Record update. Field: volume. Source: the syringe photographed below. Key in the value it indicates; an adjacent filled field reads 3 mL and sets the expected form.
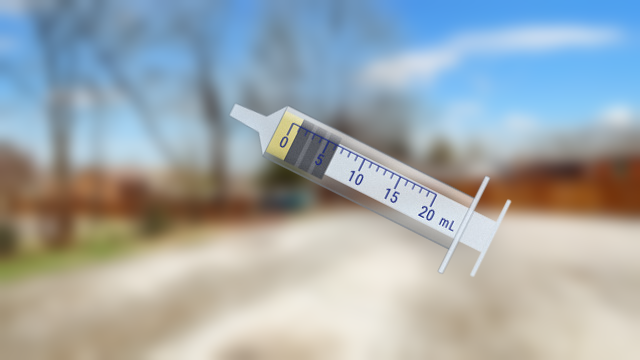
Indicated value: 1 mL
